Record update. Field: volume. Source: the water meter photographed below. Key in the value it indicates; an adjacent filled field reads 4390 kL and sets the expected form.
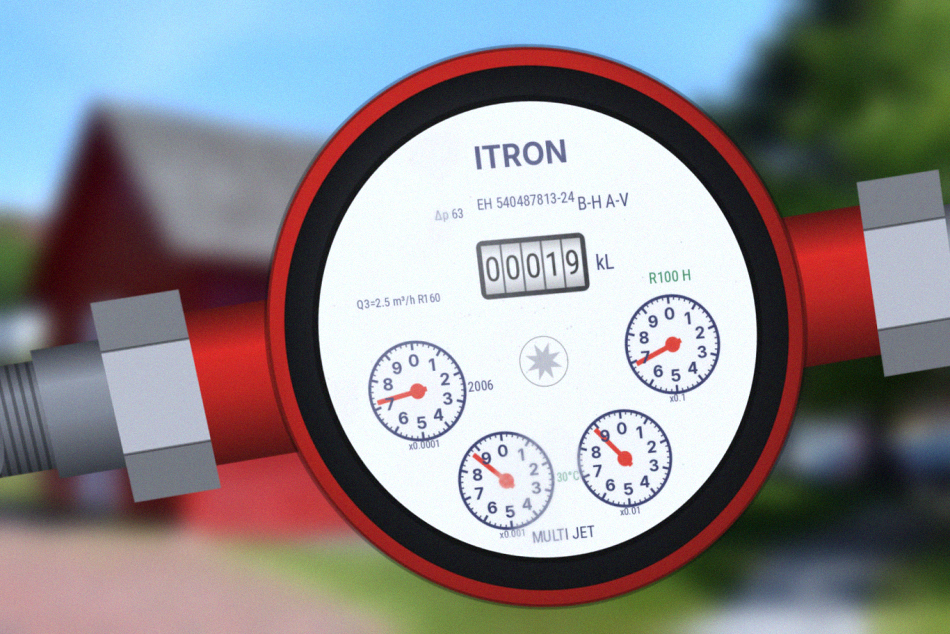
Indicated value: 19.6887 kL
